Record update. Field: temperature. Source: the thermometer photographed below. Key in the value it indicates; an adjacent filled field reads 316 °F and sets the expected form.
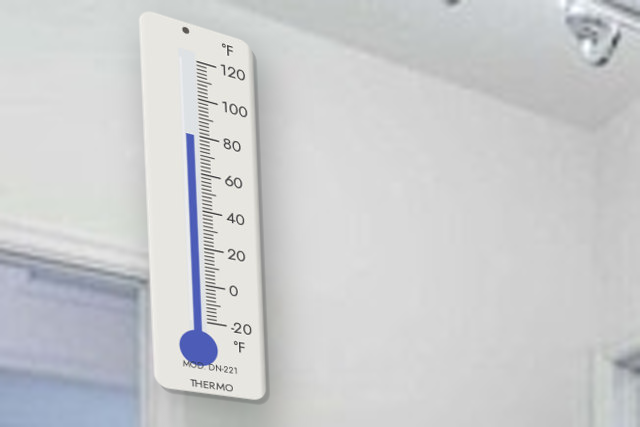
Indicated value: 80 °F
